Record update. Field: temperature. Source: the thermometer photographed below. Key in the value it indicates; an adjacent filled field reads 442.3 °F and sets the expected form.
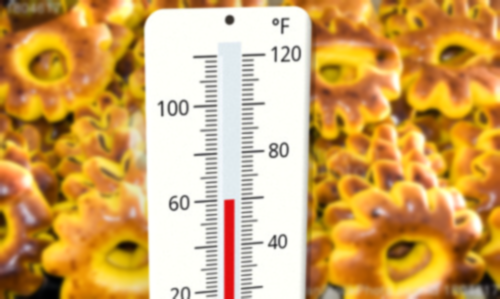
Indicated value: 60 °F
